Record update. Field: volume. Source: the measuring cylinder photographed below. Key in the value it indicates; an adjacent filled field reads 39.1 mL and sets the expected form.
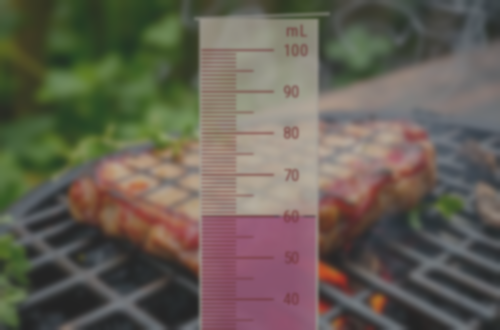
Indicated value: 60 mL
